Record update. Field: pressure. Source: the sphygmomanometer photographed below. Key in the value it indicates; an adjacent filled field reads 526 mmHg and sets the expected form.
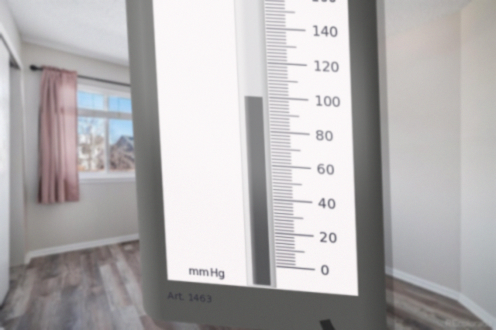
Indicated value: 100 mmHg
